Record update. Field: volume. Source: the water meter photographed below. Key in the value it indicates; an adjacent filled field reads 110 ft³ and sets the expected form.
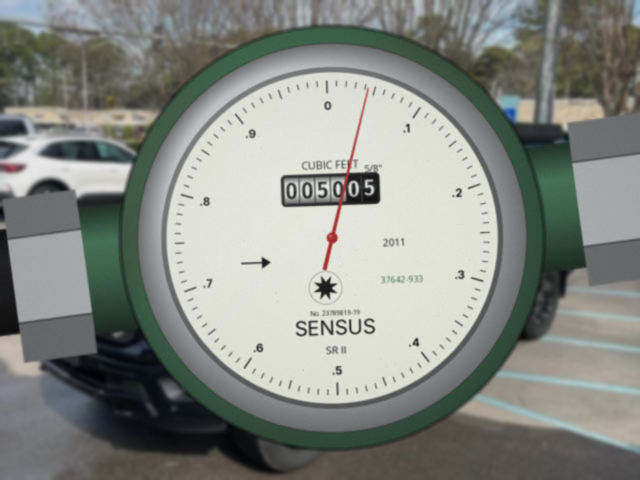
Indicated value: 5005.04 ft³
